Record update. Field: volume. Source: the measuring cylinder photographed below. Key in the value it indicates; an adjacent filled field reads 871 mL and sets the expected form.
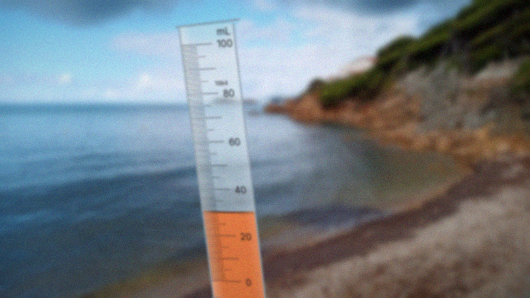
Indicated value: 30 mL
